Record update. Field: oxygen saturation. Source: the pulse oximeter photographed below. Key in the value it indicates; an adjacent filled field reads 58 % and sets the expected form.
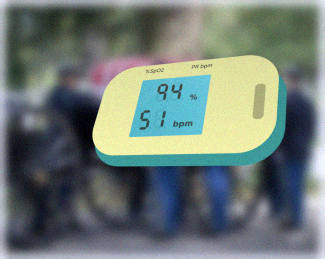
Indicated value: 94 %
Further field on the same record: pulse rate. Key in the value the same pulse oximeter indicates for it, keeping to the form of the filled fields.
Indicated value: 51 bpm
